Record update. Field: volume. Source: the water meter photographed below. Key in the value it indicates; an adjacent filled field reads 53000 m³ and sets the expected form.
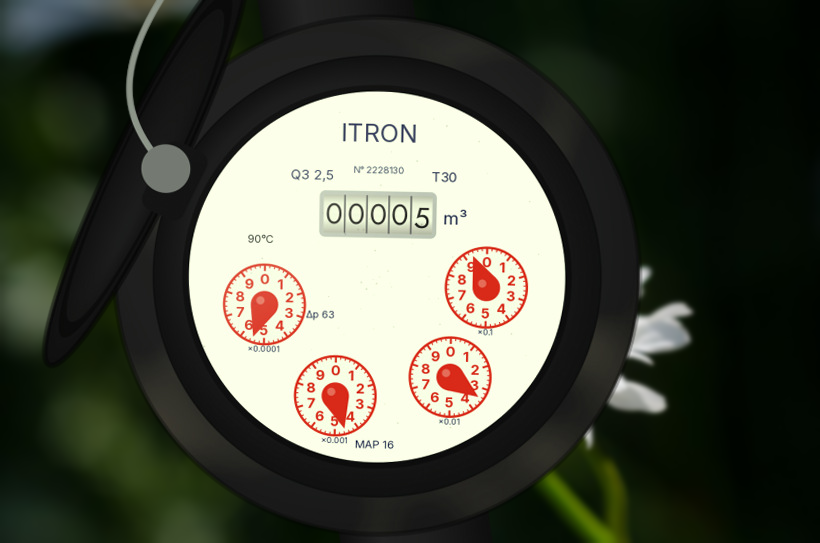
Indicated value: 4.9345 m³
